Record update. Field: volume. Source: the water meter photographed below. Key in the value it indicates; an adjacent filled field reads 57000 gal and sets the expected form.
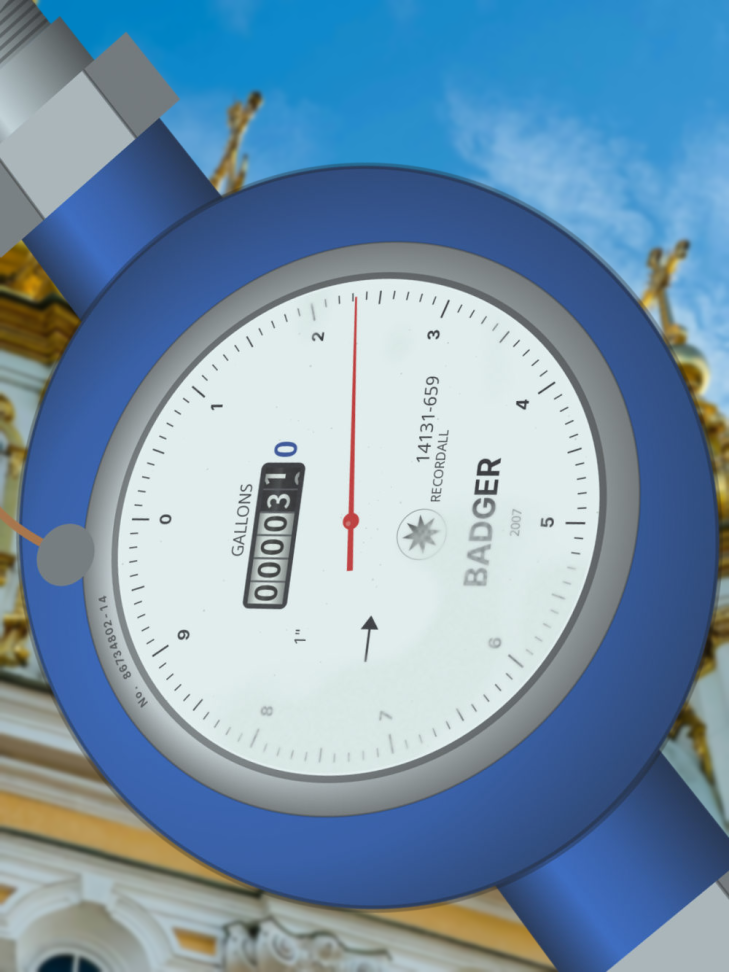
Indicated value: 312.3 gal
